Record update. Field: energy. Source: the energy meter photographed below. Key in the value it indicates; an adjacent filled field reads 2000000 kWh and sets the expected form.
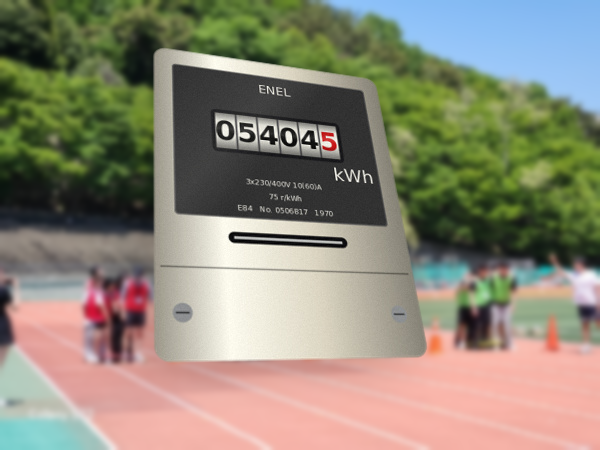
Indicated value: 5404.5 kWh
